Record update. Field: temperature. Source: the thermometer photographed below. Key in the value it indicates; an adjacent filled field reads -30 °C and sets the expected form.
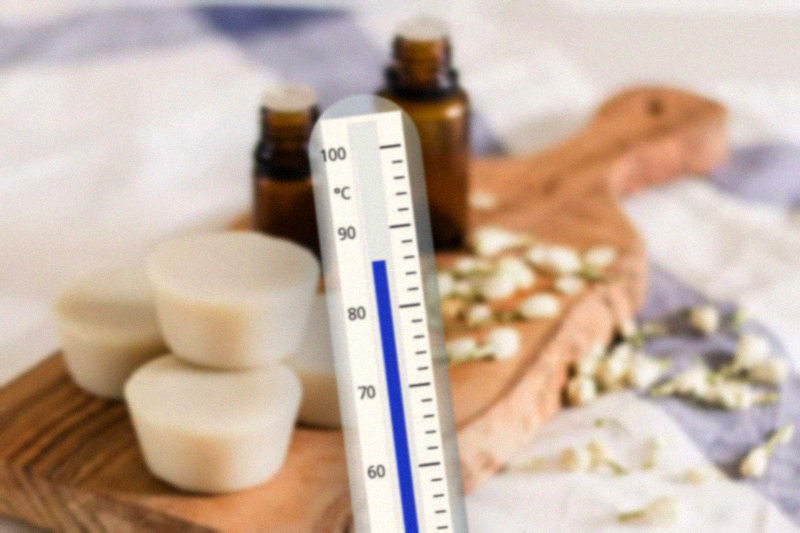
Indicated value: 86 °C
